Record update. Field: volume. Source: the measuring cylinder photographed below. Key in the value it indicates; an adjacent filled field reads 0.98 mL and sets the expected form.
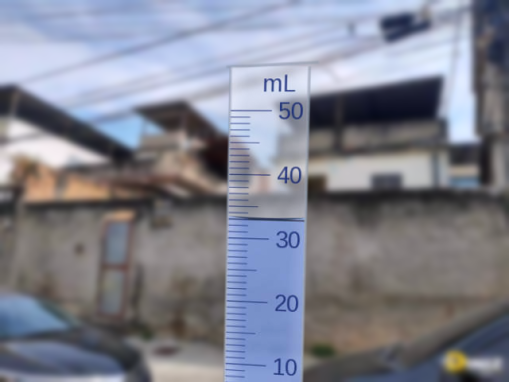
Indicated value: 33 mL
